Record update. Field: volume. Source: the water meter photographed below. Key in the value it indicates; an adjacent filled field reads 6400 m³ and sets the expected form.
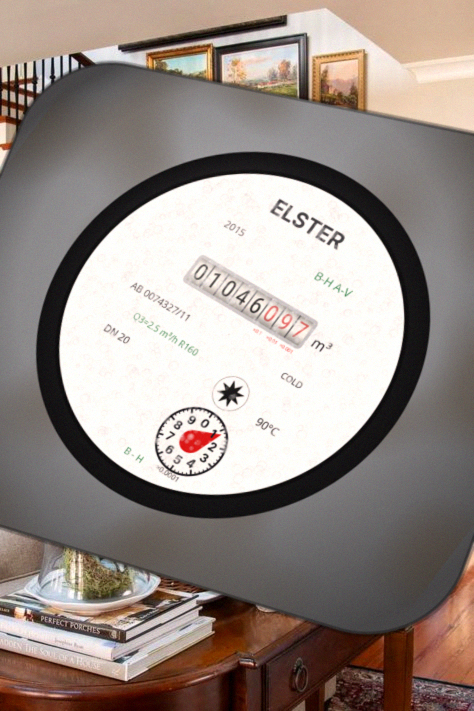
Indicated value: 1046.0971 m³
